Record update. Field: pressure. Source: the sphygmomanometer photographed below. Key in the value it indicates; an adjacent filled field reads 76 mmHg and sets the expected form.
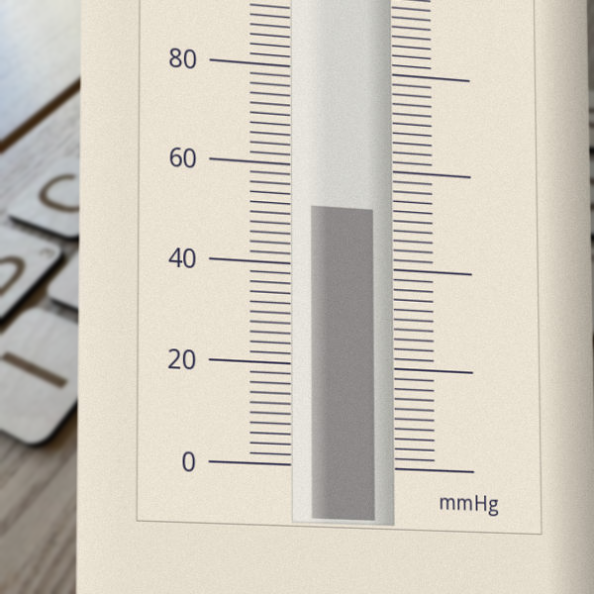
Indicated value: 52 mmHg
